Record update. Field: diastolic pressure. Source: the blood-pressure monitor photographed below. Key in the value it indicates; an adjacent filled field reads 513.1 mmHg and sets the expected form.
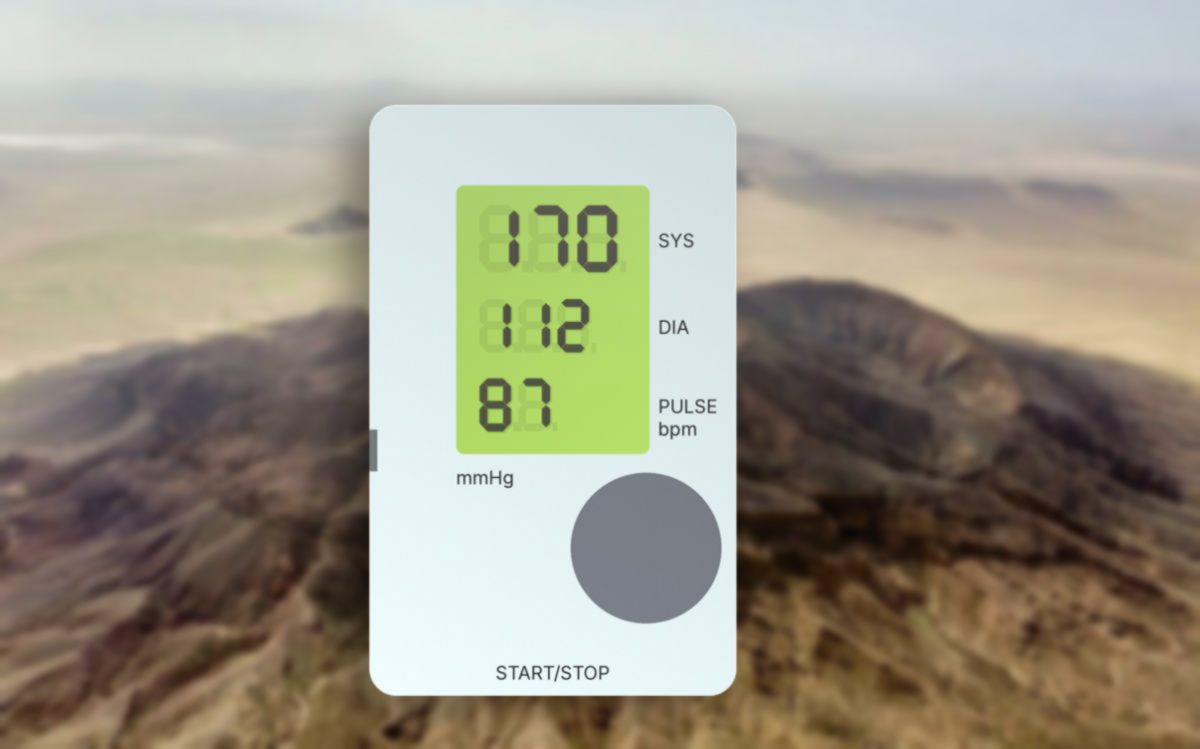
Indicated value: 112 mmHg
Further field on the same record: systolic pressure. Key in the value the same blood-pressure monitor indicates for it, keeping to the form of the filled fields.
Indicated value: 170 mmHg
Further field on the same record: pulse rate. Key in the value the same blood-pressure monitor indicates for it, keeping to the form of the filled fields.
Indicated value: 87 bpm
